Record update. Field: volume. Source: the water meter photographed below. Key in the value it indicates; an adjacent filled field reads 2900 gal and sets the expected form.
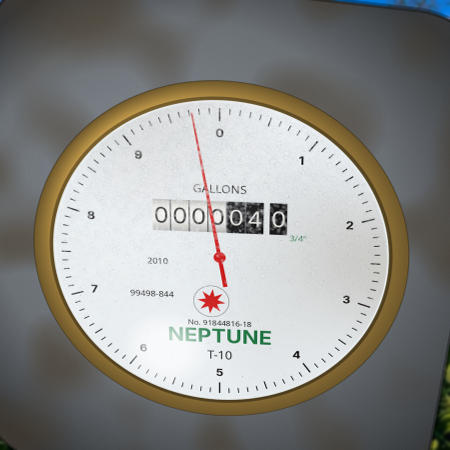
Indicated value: 39.7 gal
